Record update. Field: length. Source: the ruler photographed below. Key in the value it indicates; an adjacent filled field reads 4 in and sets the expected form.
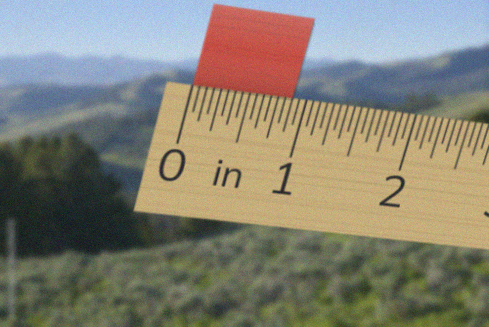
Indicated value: 0.875 in
